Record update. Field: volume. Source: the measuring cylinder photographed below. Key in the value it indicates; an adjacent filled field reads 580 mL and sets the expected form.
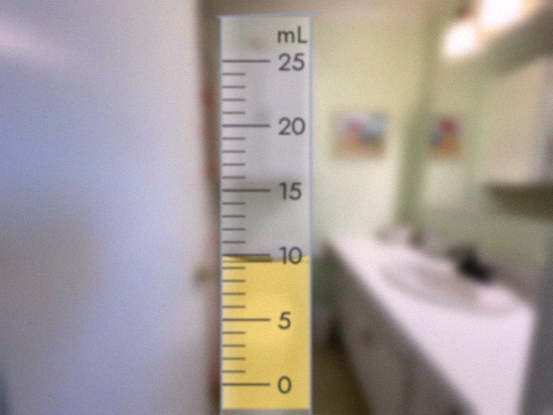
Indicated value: 9.5 mL
